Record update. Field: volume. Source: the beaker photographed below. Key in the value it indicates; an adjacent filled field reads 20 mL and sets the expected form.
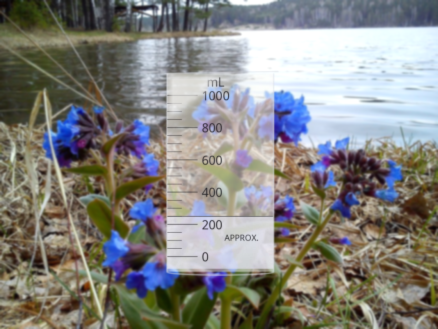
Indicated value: 250 mL
